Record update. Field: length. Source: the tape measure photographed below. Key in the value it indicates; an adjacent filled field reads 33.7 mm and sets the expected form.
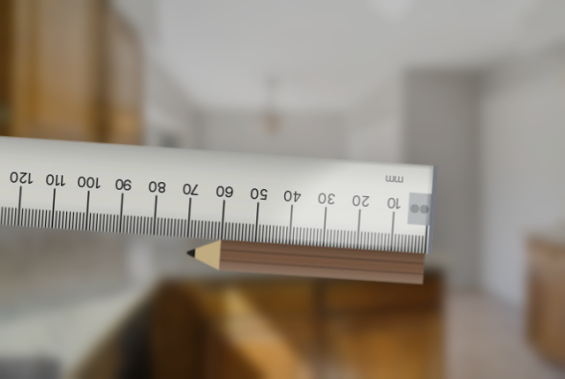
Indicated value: 70 mm
